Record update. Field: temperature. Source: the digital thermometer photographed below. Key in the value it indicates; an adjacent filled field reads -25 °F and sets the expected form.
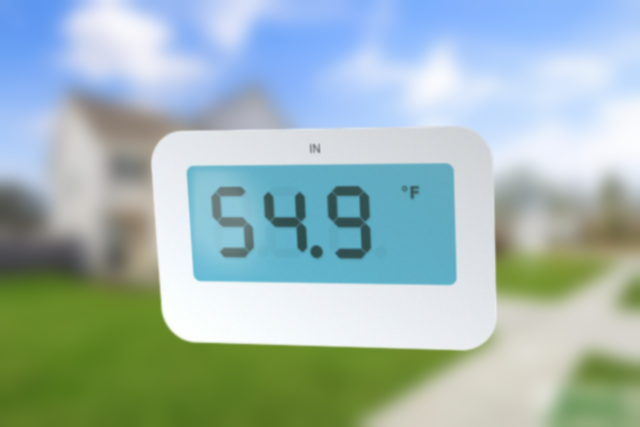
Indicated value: 54.9 °F
